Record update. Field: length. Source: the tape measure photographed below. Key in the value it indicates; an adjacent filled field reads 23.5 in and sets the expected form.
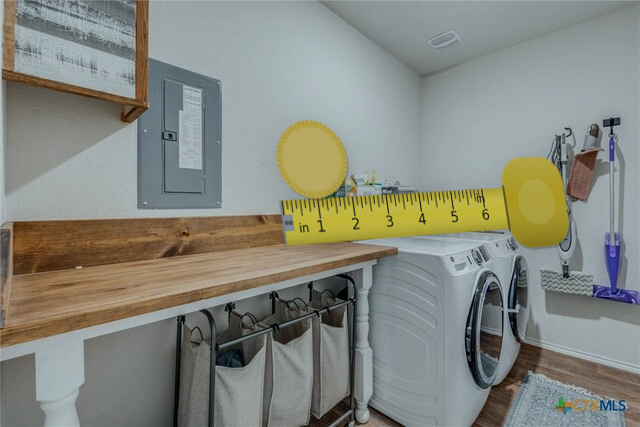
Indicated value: 2 in
